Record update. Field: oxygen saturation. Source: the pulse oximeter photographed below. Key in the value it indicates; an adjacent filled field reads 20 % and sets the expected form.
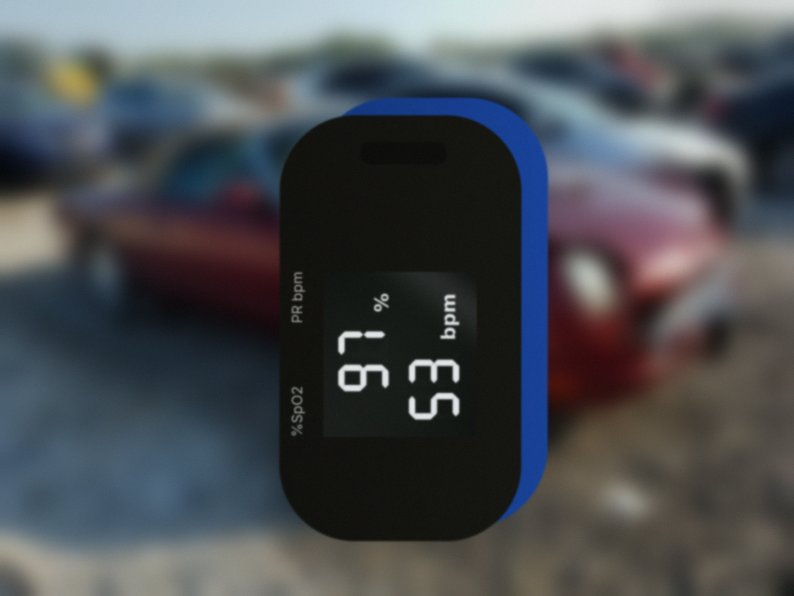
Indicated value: 97 %
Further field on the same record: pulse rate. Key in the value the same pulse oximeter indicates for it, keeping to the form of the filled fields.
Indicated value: 53 bpm
